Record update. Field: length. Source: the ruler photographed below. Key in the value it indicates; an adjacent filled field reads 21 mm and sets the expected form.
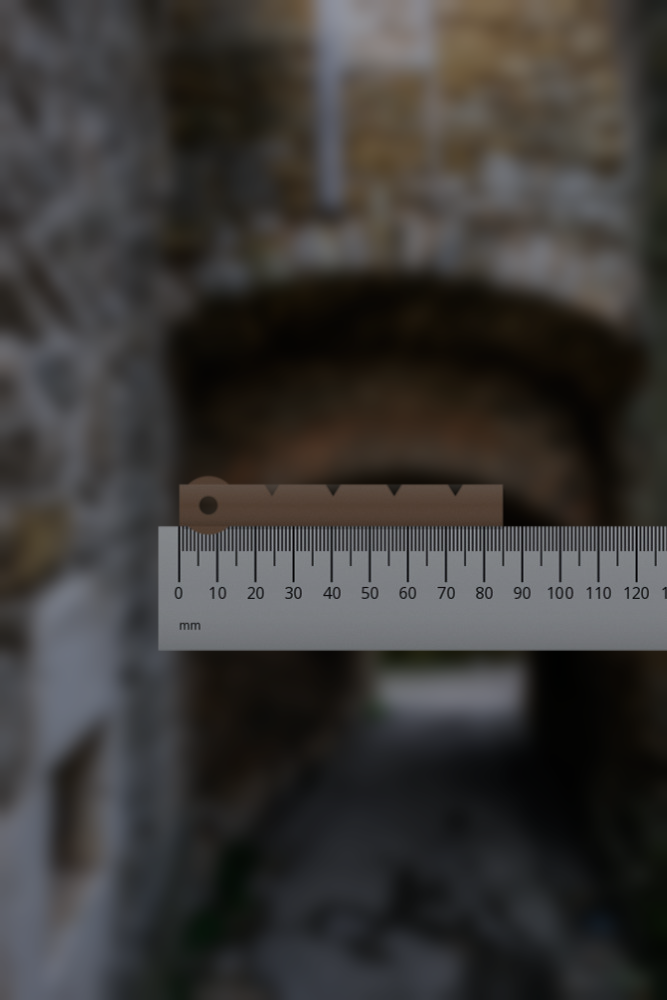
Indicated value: 85 mm
